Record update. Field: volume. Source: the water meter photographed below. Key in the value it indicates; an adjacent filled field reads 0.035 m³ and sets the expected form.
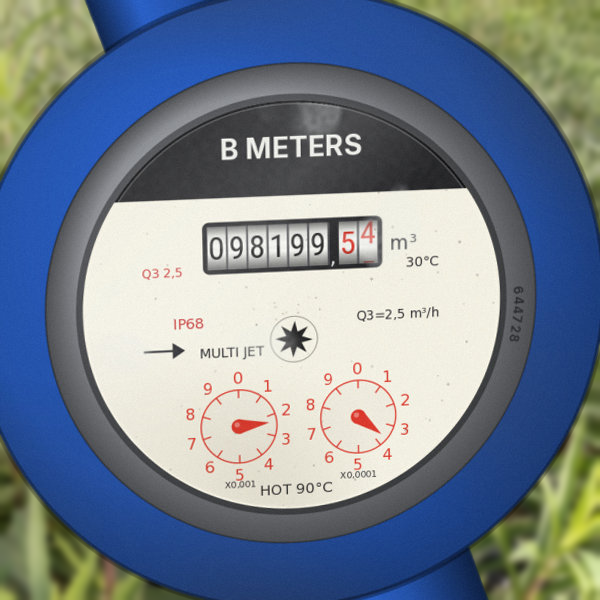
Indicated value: 98199.5423 m³
